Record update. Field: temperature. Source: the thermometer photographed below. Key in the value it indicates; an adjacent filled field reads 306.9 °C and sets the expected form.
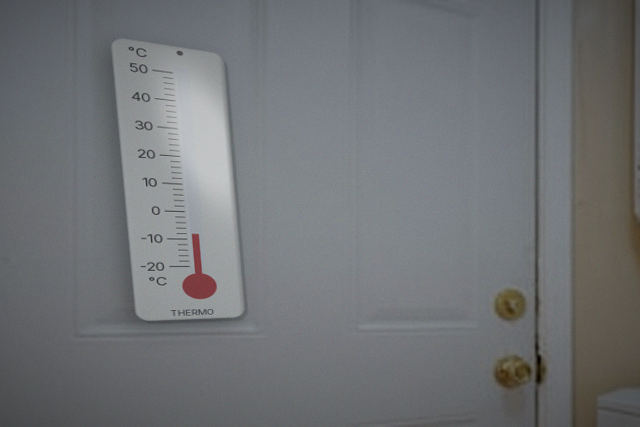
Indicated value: -8 °C
